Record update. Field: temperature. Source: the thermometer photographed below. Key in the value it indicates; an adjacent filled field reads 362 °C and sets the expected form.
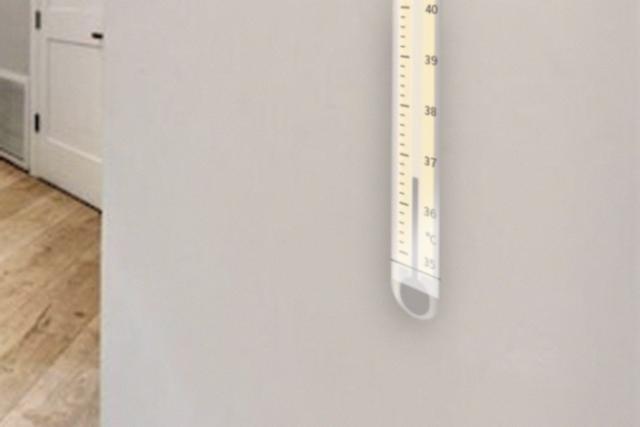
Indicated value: 36.6 °C
